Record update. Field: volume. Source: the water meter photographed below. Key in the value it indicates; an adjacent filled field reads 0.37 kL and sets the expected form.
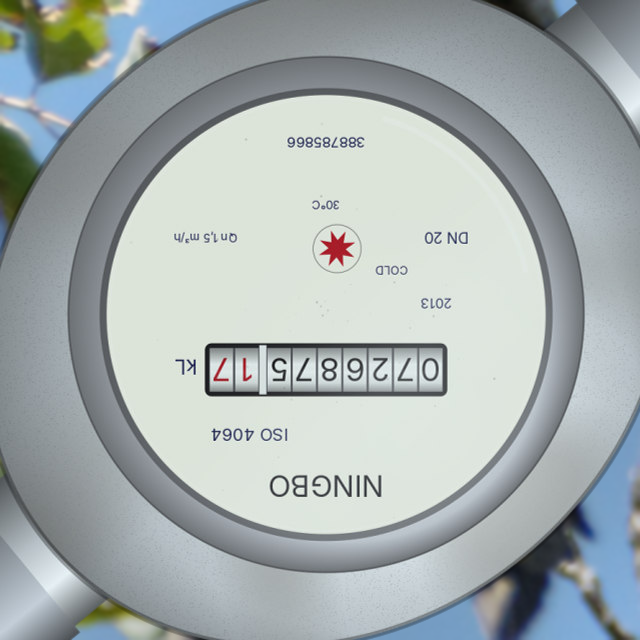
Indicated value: 726875.17 kL
